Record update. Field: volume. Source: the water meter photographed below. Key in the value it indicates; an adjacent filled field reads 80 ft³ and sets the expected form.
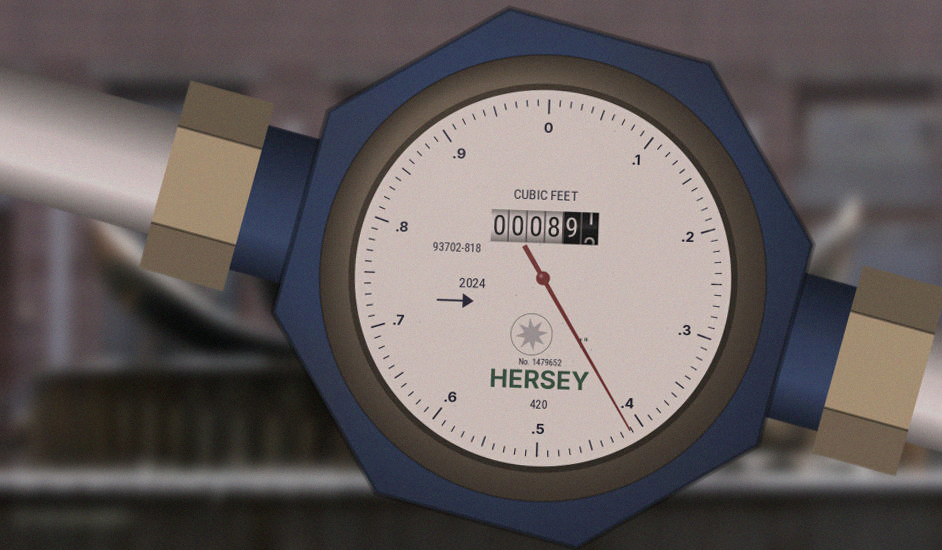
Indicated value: 891.41 ft³
